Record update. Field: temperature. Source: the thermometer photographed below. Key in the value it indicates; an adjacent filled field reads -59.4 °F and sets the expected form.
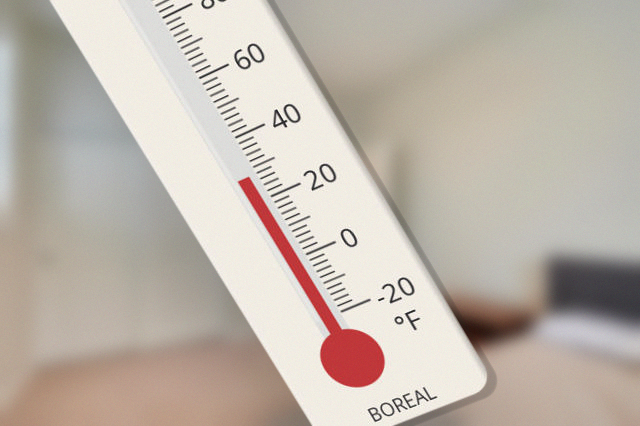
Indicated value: 28 °F
